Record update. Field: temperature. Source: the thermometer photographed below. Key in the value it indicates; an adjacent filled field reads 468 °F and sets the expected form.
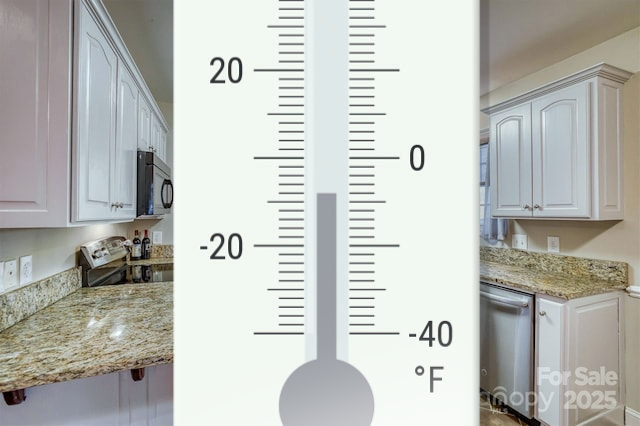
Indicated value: -8 °F
